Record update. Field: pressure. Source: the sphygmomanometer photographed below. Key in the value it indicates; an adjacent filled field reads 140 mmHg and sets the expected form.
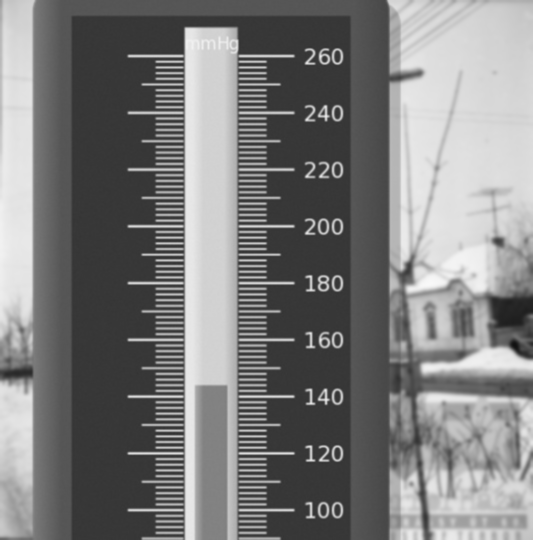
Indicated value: 144 mmHg
